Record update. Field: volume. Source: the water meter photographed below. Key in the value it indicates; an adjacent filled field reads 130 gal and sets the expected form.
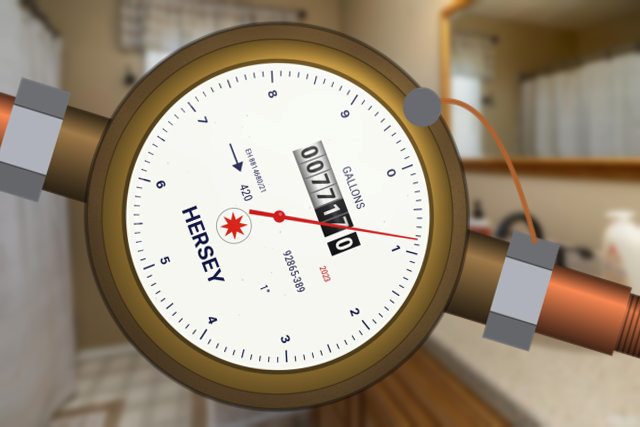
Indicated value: 77170.8 gal
